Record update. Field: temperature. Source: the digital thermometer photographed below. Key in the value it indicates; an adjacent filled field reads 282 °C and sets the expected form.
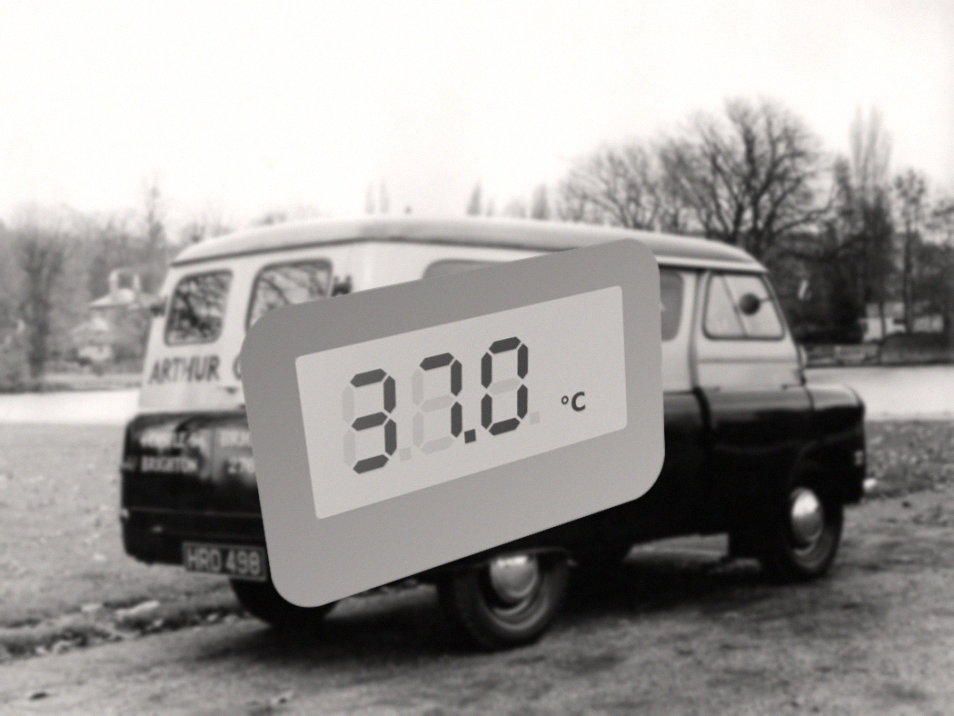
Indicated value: 37.0 °C
